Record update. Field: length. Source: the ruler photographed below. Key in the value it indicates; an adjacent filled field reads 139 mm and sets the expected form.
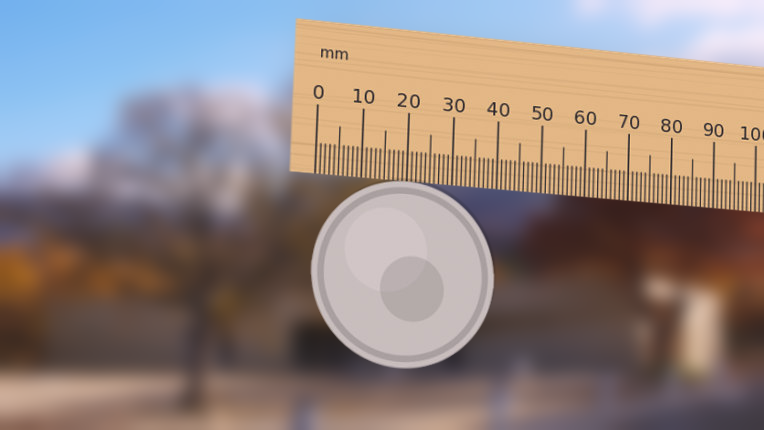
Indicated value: 40 mm
